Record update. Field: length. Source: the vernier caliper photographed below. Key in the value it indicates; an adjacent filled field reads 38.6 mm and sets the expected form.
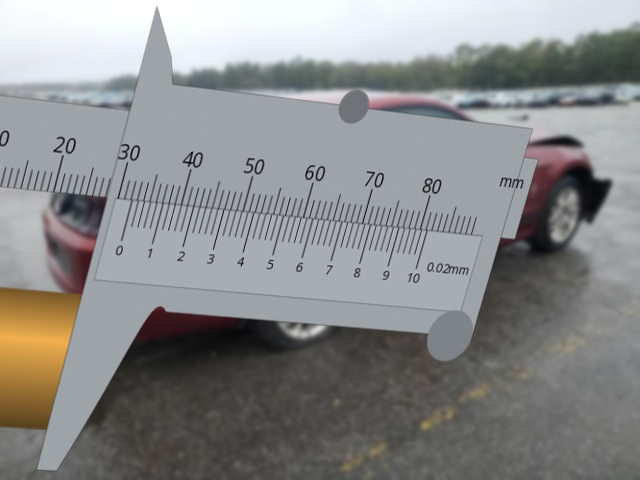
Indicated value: 32.2 mm
